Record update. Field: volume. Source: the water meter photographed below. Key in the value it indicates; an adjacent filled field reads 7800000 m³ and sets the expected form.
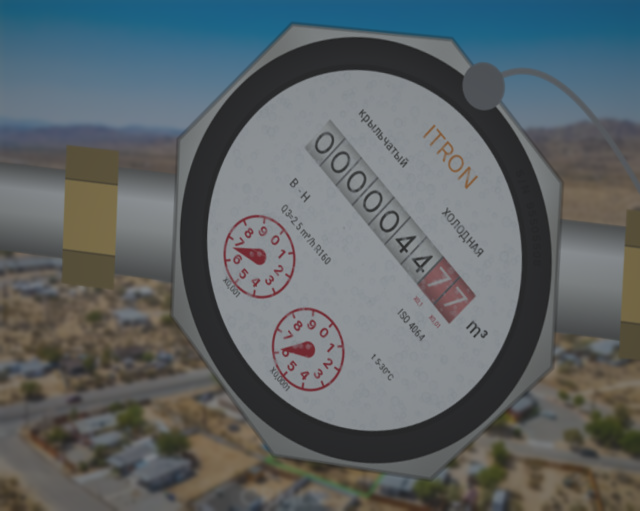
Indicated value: 44.7766 m³
